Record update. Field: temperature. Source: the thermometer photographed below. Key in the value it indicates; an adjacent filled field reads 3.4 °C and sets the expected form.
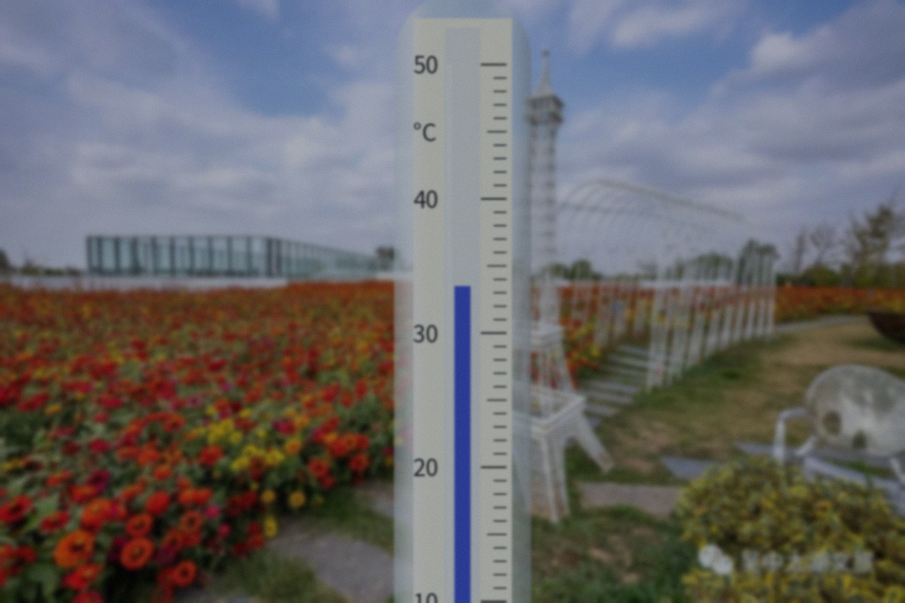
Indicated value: 33.5 °C
